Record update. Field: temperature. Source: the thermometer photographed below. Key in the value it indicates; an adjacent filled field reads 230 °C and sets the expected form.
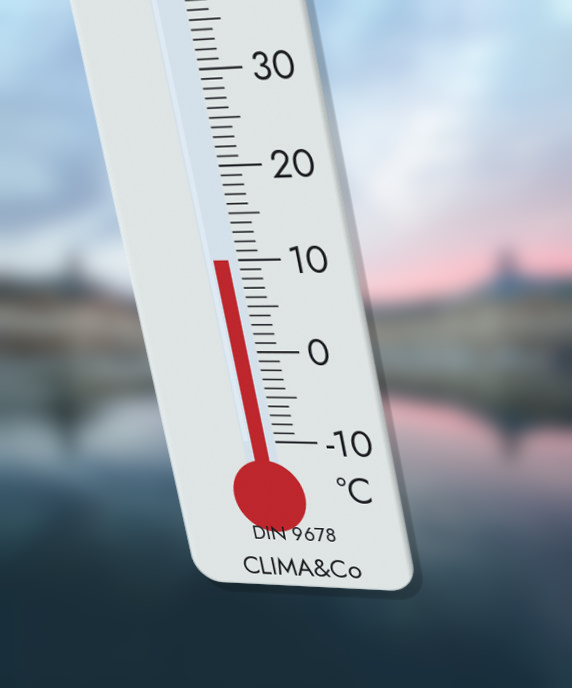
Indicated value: 10 °C
